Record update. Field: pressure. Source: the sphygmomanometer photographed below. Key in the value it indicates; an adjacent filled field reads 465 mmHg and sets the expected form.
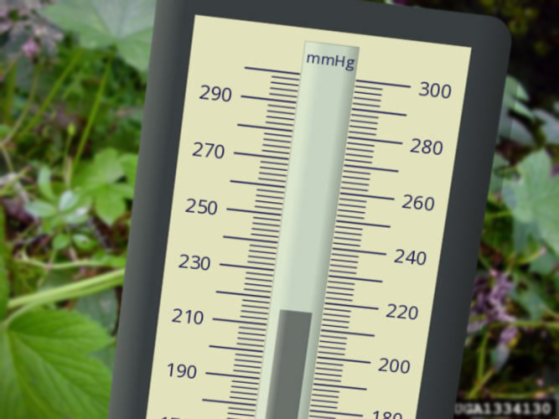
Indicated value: 216 mmHg
